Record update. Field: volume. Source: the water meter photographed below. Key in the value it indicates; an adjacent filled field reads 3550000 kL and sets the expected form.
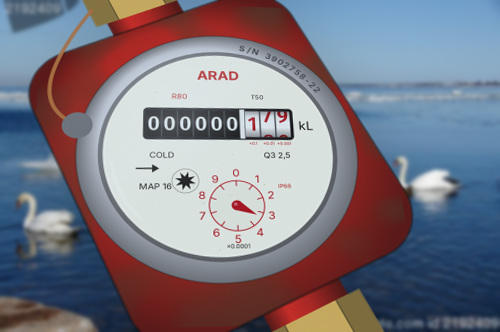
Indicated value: 0.1793 kL
